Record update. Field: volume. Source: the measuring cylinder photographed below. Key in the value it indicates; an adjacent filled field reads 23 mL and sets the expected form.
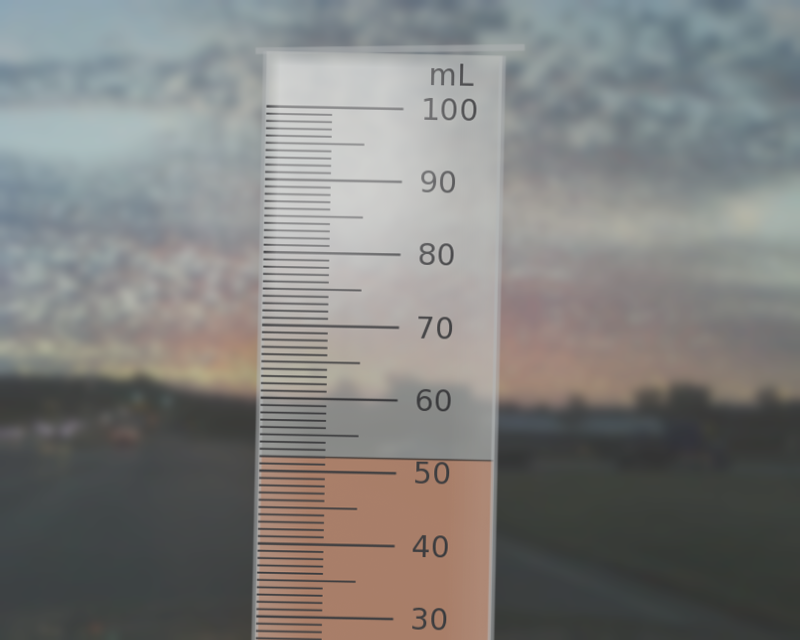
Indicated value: 52 mL
